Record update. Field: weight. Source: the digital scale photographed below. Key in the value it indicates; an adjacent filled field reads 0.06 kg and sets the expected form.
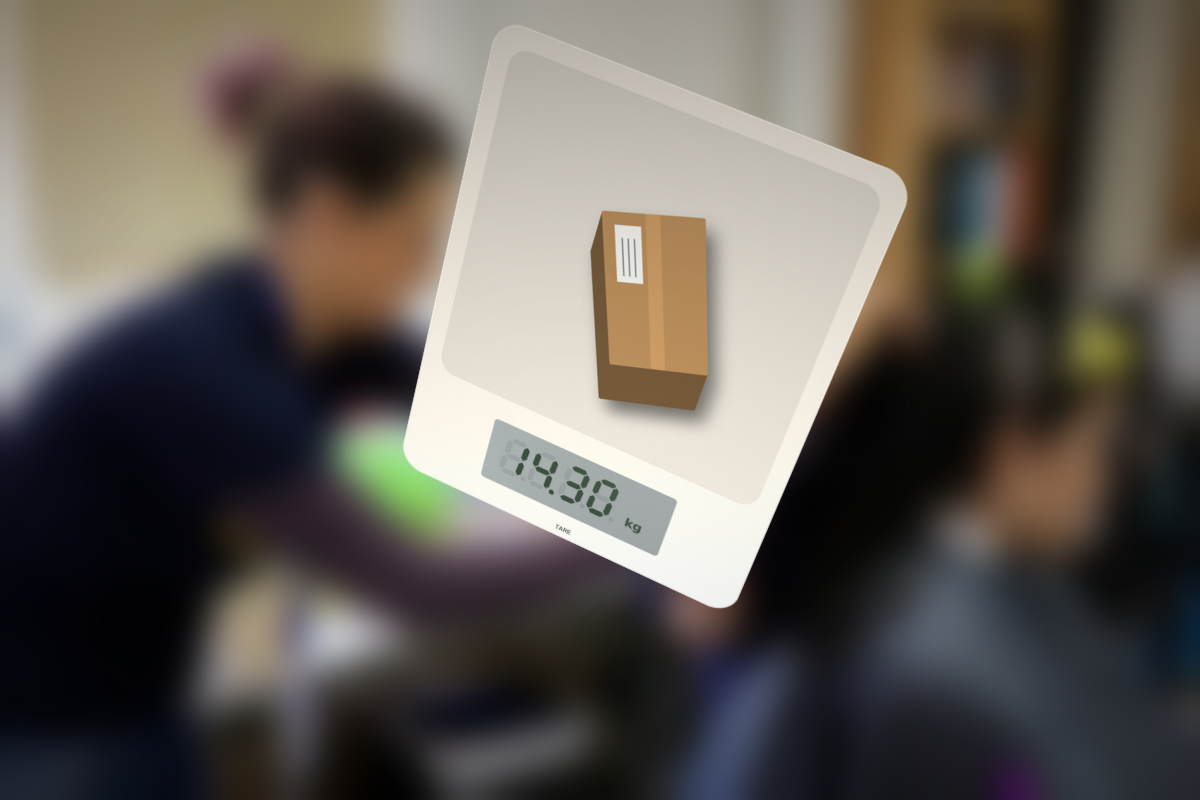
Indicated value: 14.30 kg
